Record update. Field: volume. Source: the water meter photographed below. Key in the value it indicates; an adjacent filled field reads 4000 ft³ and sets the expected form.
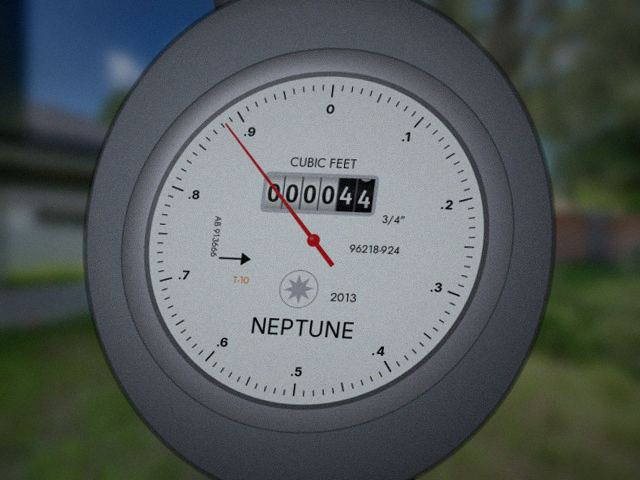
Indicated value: 43.88 ft³
